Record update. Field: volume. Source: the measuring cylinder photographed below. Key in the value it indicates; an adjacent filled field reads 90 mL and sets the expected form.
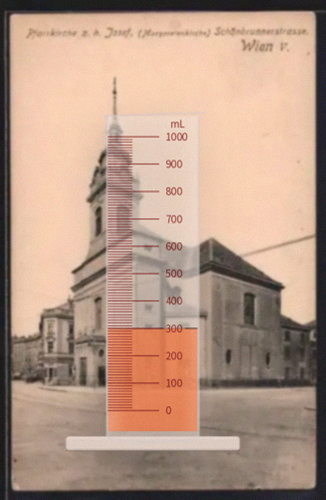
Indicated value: 300 mL
